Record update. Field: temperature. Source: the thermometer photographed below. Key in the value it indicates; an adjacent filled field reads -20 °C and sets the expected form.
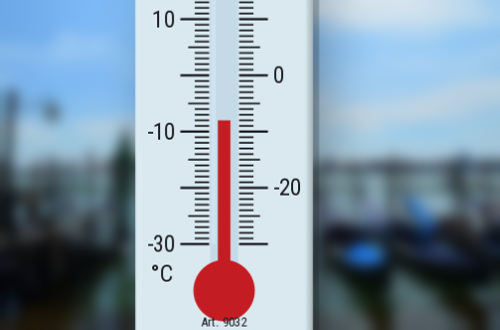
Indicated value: -8 °C
